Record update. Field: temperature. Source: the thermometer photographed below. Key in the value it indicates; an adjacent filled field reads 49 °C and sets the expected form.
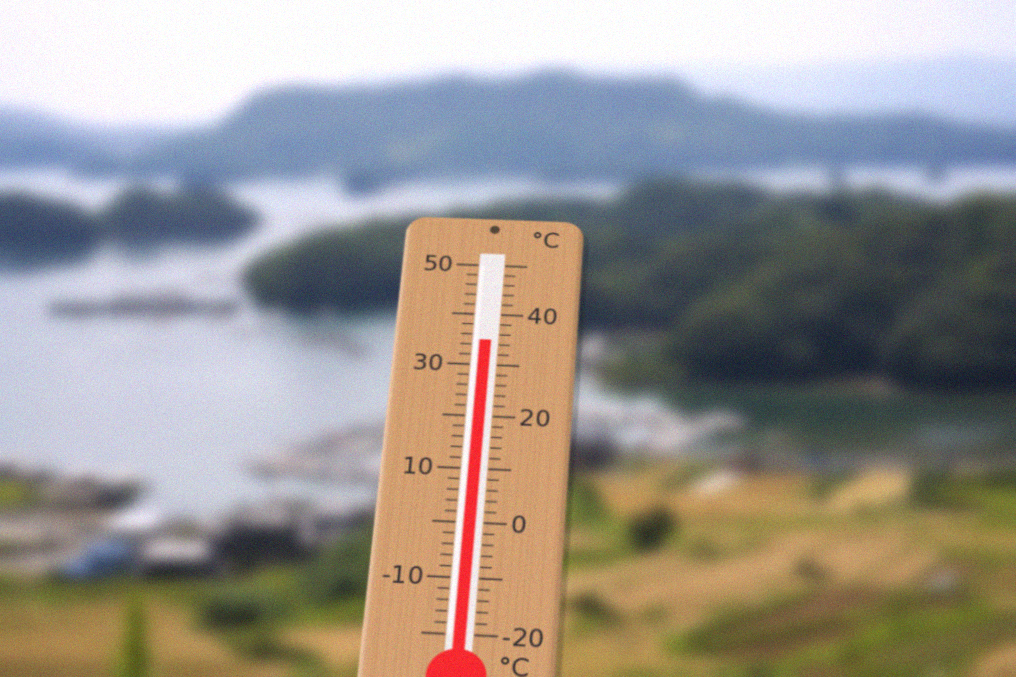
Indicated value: 35 °C
